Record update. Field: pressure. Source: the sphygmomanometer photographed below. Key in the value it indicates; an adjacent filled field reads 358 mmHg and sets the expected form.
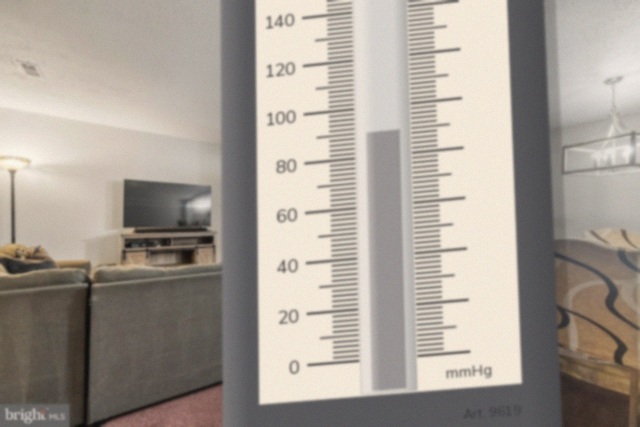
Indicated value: 90 mmHg
